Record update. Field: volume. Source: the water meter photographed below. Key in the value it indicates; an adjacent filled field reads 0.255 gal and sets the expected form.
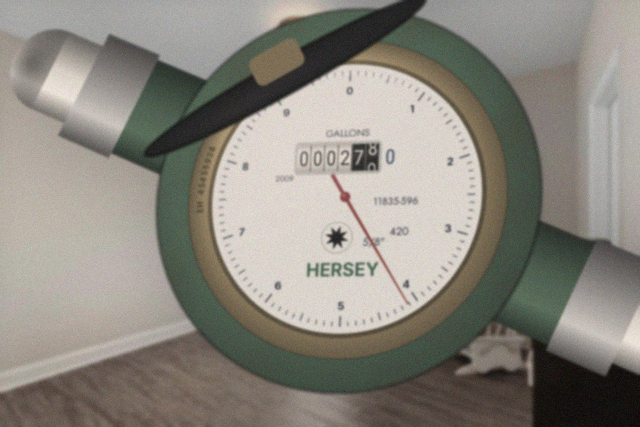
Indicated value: 2784.1 gal
